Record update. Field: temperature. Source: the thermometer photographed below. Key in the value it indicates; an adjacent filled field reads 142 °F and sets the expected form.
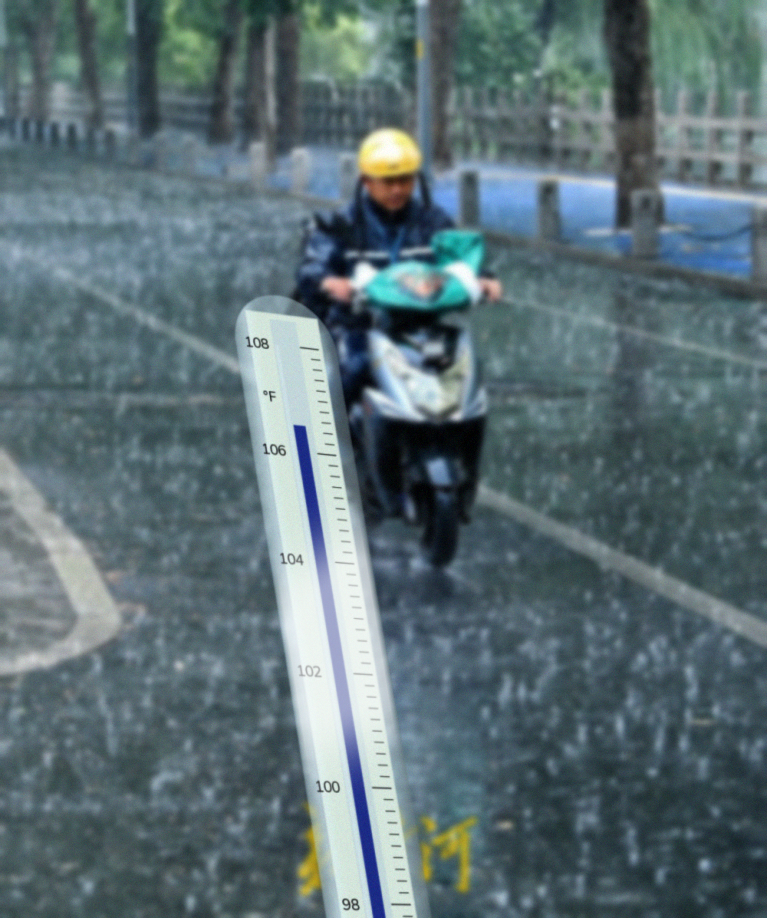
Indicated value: 106.5 °F
